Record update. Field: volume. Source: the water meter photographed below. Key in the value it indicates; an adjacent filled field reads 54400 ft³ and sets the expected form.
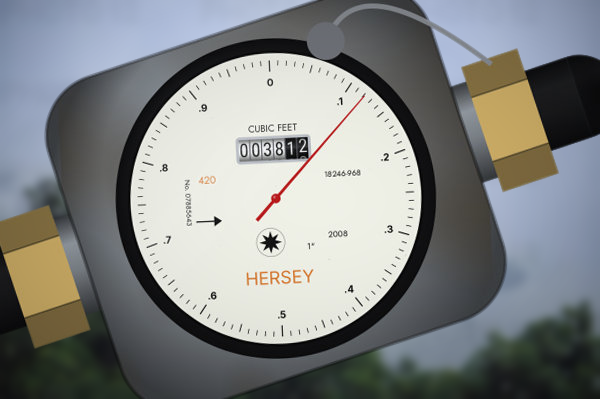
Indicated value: 3812.12 ft³
